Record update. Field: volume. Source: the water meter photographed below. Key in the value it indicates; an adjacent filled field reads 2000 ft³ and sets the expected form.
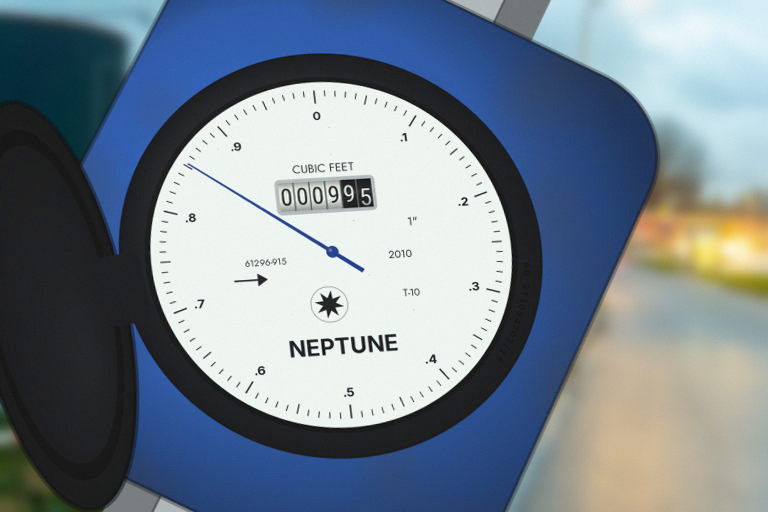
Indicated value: 994.85 ft³
